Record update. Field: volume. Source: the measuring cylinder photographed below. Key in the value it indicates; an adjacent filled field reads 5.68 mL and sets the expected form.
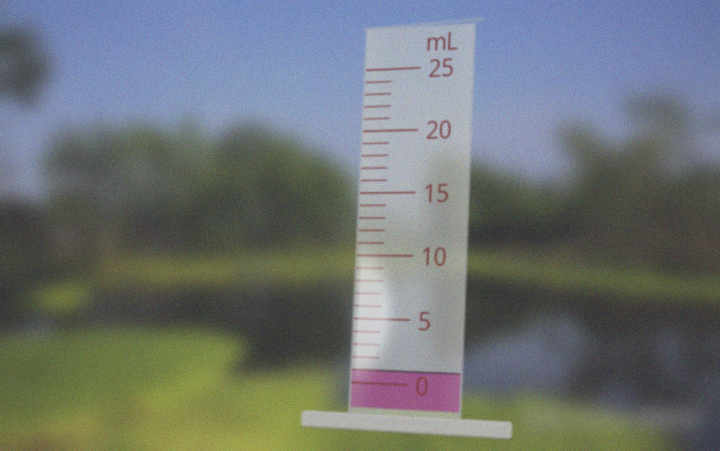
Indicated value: 1 mL
